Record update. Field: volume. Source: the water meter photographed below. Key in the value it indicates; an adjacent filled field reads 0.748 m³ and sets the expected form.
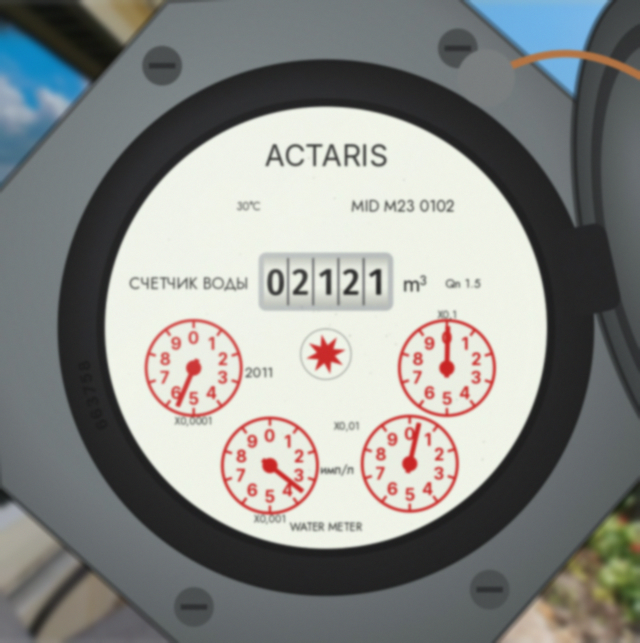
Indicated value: 2121.0035 m³
